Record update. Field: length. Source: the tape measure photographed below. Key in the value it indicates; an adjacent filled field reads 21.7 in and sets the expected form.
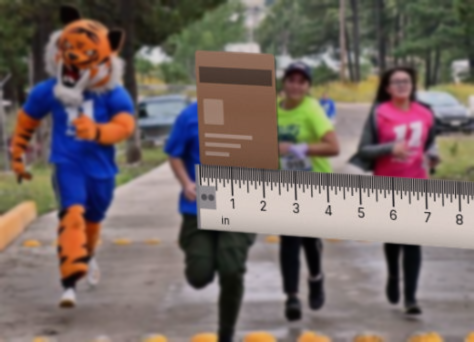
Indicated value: 2.5 in
